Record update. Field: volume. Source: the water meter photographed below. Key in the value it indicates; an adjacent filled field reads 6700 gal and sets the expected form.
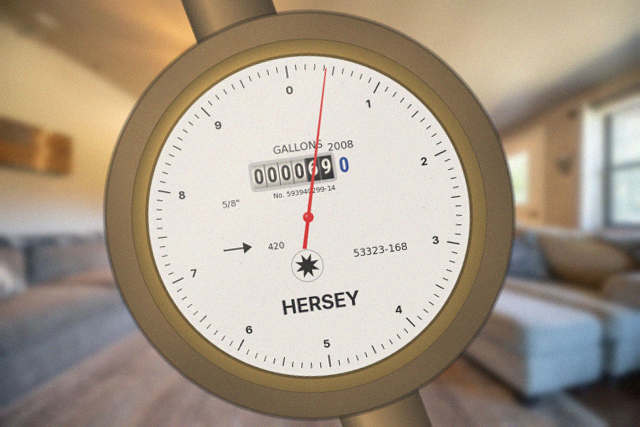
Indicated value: 690.4 gal
